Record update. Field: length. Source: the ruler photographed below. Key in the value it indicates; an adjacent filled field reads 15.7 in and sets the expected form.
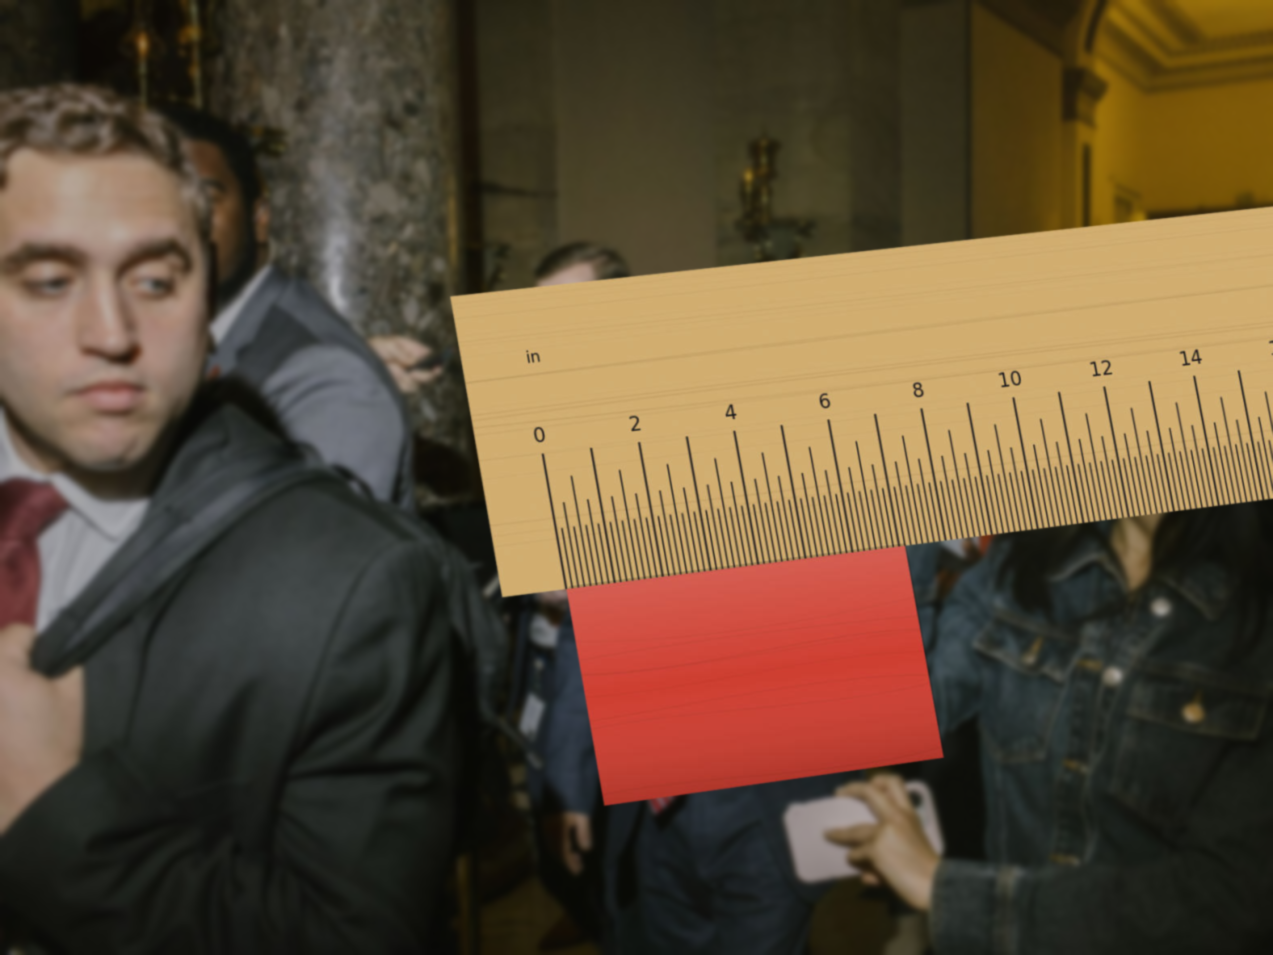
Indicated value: 7.125 in
